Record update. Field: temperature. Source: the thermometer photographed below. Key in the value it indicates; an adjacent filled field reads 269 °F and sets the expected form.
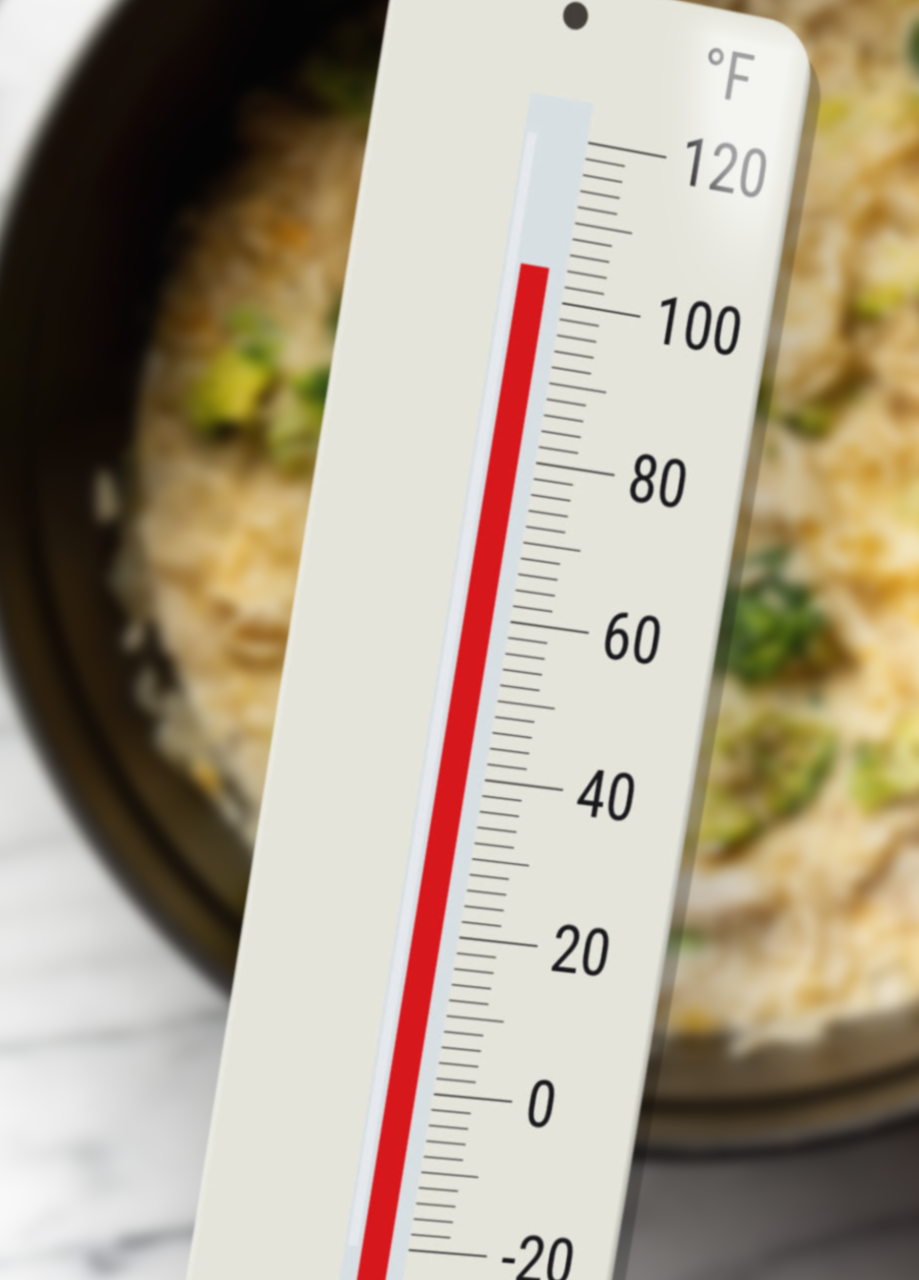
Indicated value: 104 °F
